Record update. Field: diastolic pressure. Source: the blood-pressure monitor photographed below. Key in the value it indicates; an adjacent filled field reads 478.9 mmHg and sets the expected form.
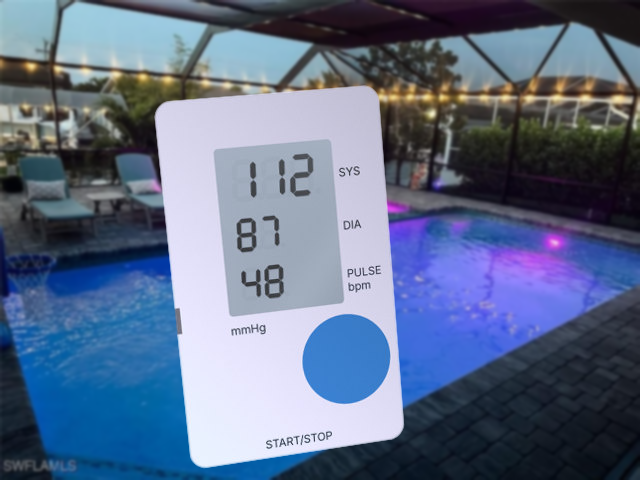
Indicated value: 87 mmHg
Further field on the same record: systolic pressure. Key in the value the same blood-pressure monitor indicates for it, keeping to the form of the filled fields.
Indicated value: 112 mmHg
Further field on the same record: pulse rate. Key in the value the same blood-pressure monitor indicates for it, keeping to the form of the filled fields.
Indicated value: 48 bpm
